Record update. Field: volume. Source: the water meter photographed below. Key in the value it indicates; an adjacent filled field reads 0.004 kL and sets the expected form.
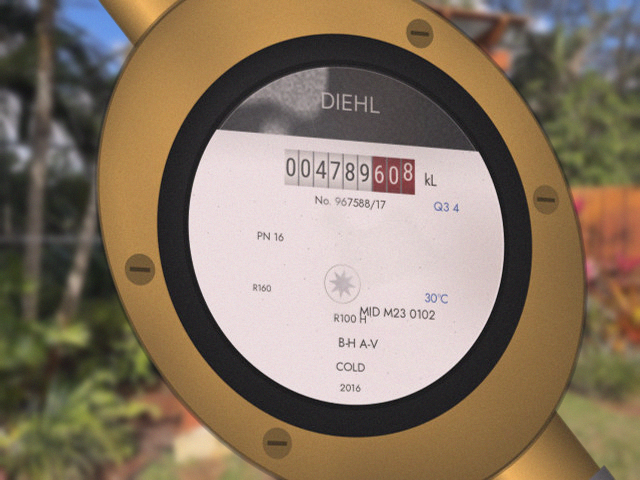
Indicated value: 4789.608 kL
